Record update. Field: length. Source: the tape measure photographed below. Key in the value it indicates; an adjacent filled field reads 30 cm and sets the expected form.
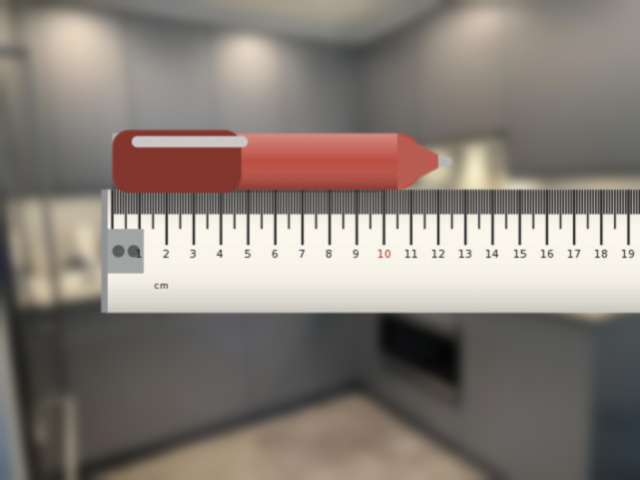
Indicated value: 12.5 cm
